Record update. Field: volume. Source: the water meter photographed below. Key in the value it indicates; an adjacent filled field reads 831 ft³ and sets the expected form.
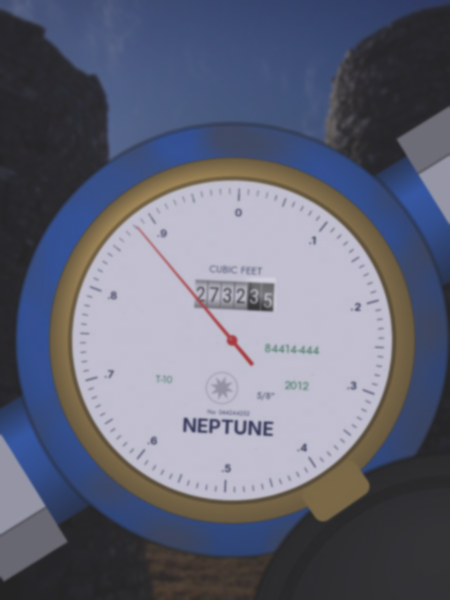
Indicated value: 273234.88 ft³
